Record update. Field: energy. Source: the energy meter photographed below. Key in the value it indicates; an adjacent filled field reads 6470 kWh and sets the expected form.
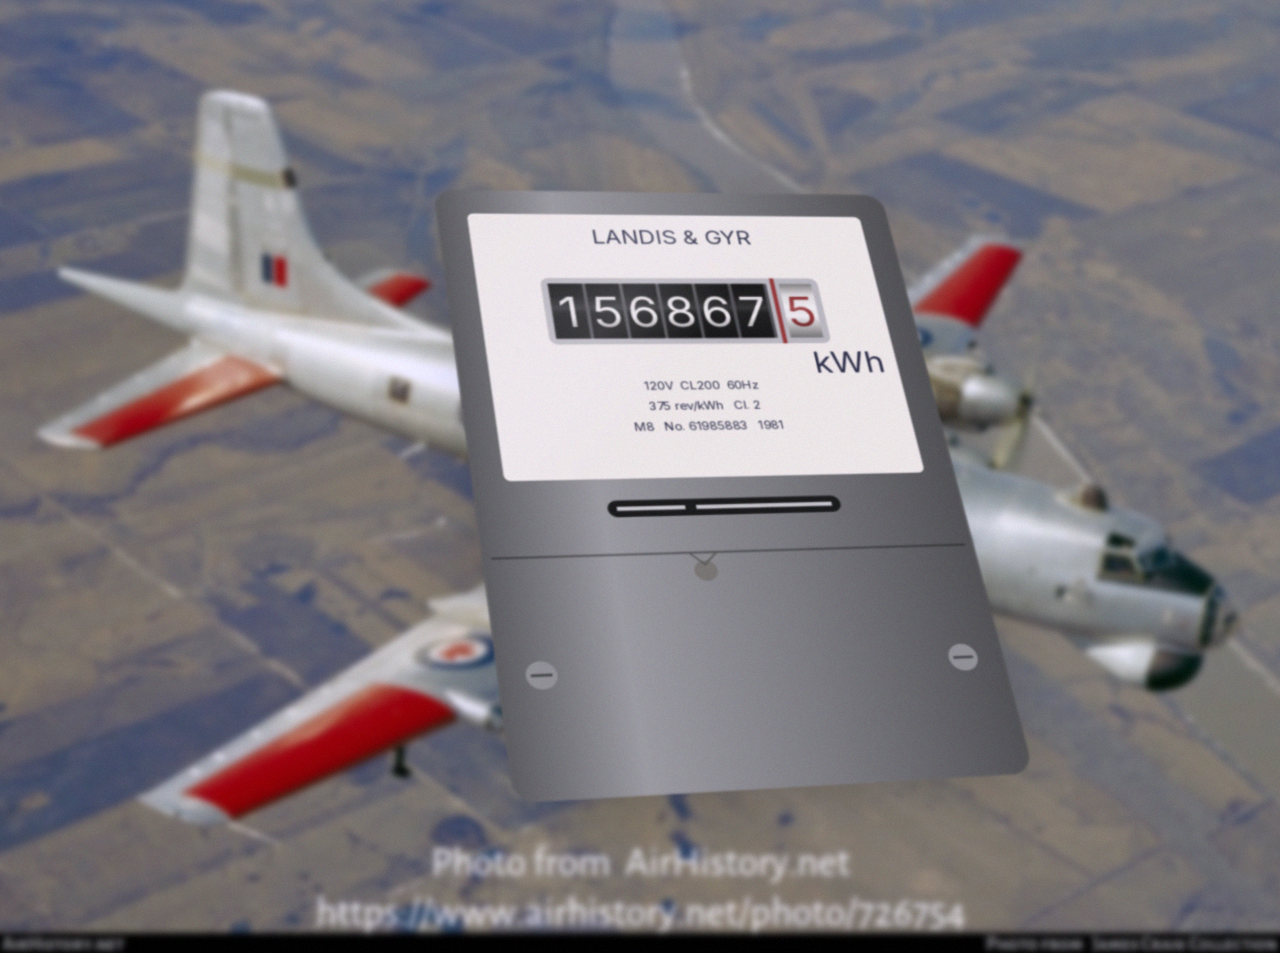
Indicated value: 156867.5 kWh
